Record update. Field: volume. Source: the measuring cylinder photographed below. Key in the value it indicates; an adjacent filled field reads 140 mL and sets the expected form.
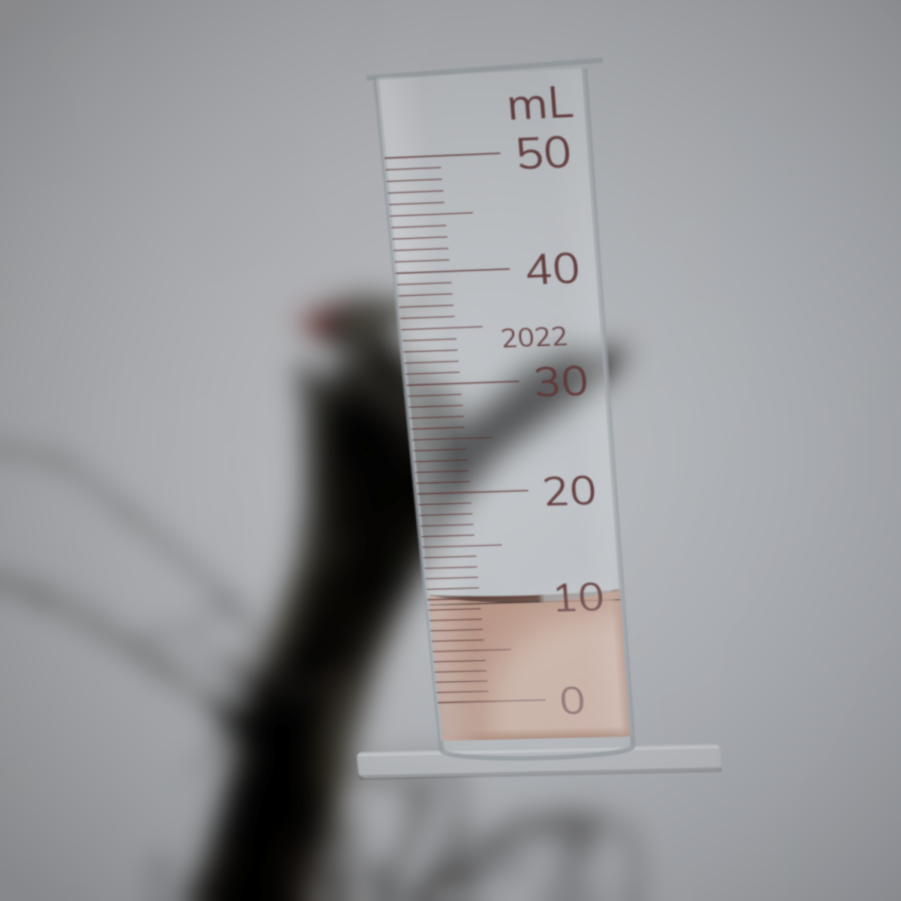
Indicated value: 9.5 mL
